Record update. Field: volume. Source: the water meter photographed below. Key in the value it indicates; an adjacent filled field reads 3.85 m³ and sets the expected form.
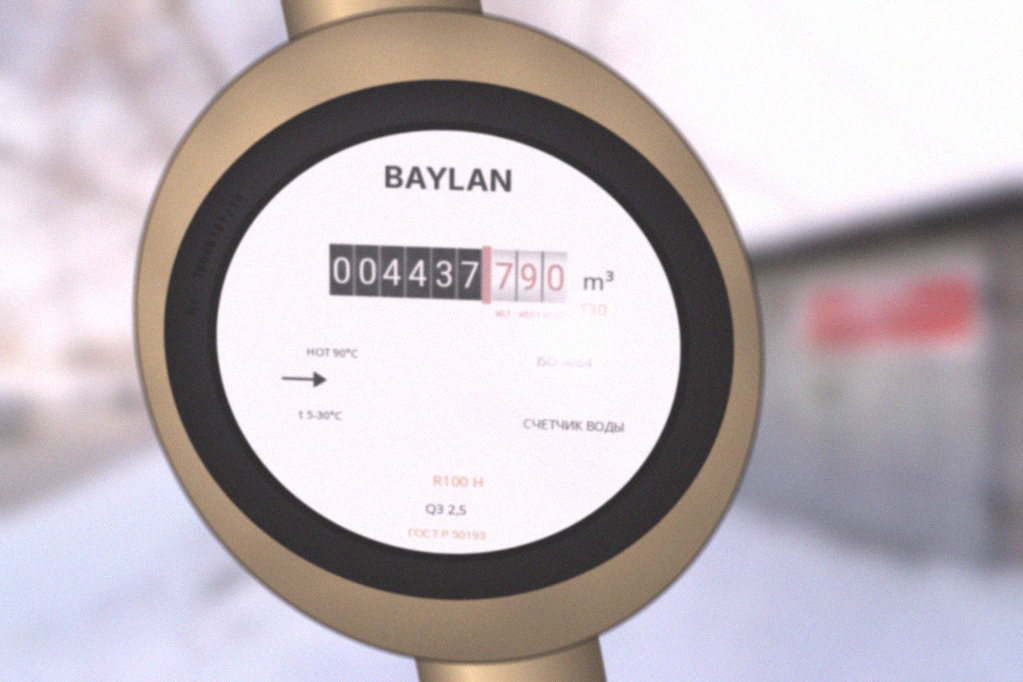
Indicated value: 4437.790 m³
